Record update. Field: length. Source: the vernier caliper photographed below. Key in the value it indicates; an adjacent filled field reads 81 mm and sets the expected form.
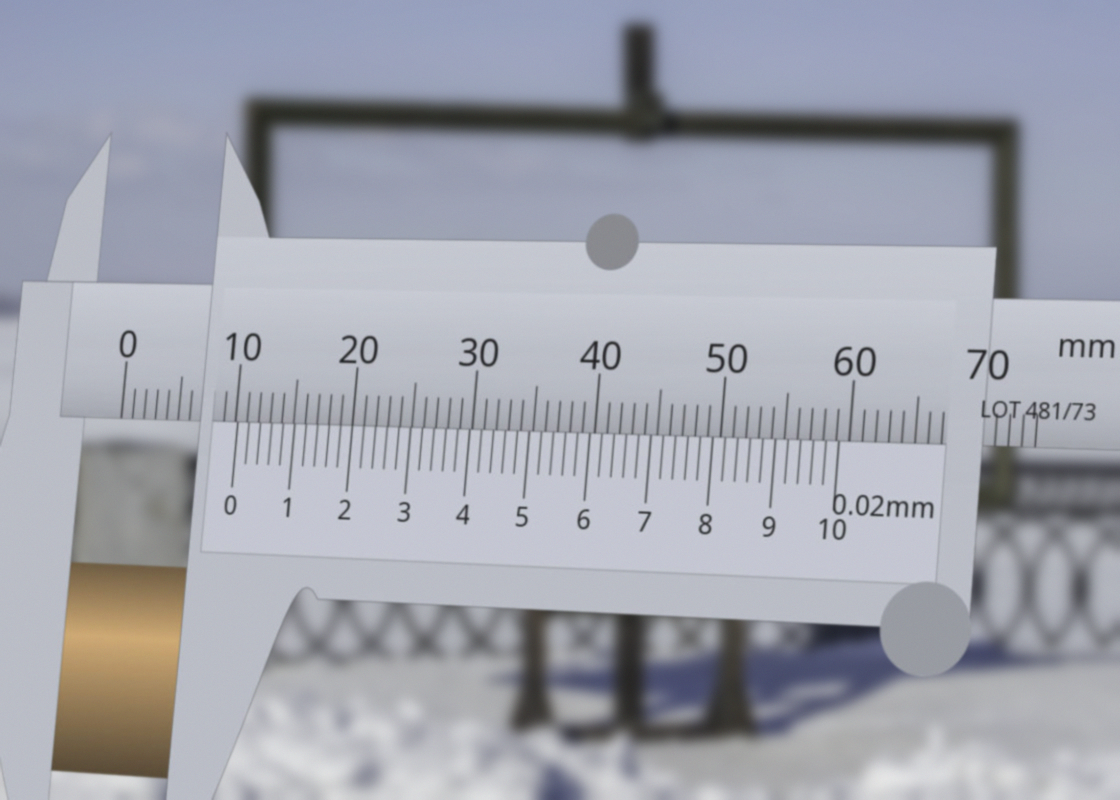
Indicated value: 10.2 mm
